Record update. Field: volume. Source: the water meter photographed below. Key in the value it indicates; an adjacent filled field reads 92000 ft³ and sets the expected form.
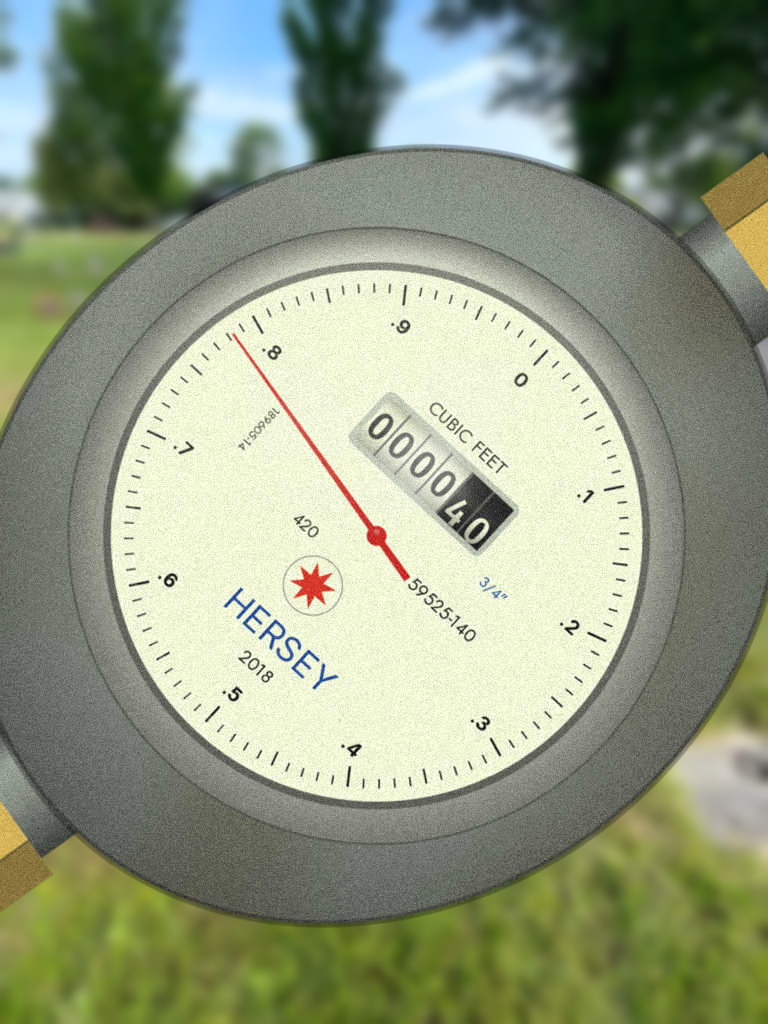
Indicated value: 39.78 ft³
